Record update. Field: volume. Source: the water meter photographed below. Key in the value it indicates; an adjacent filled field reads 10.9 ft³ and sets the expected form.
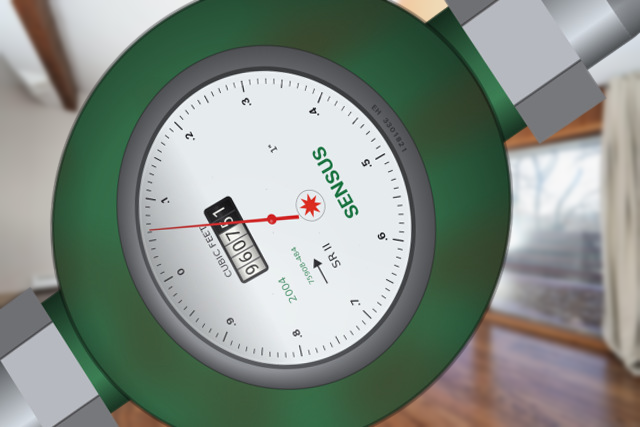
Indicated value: 960751.06 ft³
